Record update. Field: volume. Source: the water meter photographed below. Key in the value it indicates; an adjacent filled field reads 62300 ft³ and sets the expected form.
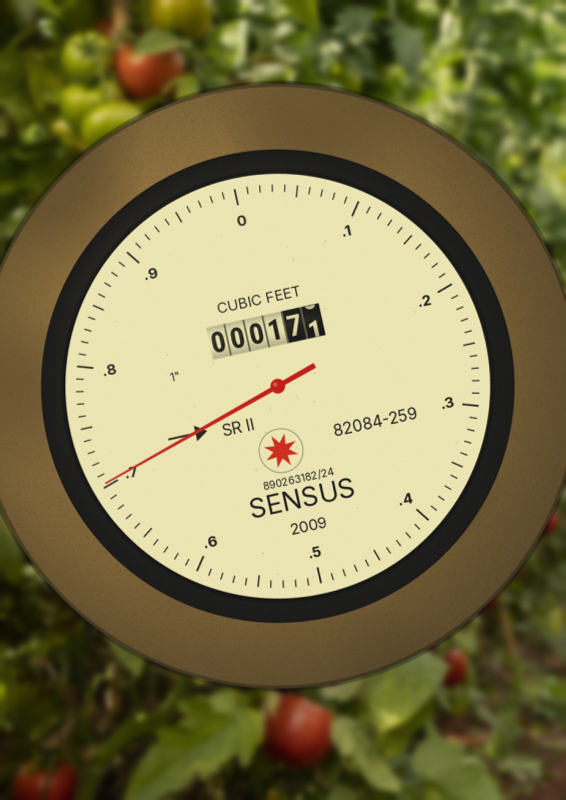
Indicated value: 170.70 ft³
